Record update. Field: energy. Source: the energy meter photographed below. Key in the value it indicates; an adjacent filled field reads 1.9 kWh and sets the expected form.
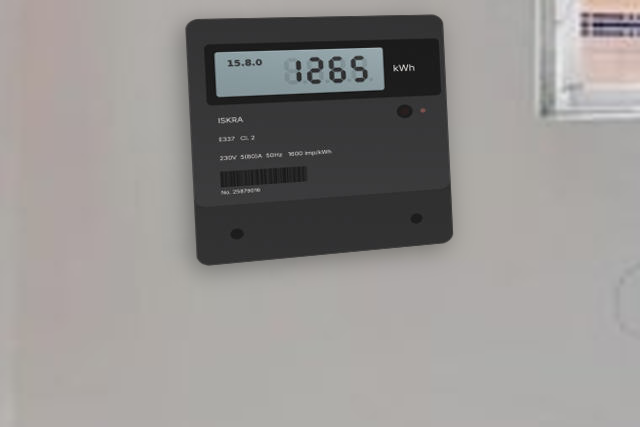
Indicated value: 1265 kWh
